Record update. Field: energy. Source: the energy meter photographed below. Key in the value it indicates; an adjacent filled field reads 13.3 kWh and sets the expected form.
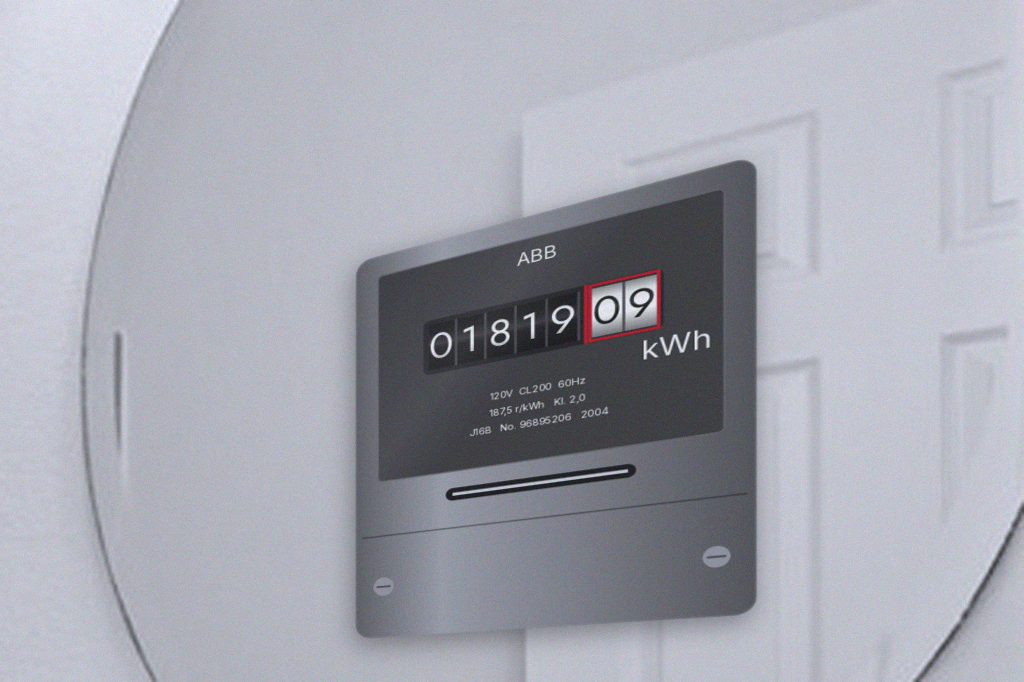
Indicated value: 1819.09 kWh
